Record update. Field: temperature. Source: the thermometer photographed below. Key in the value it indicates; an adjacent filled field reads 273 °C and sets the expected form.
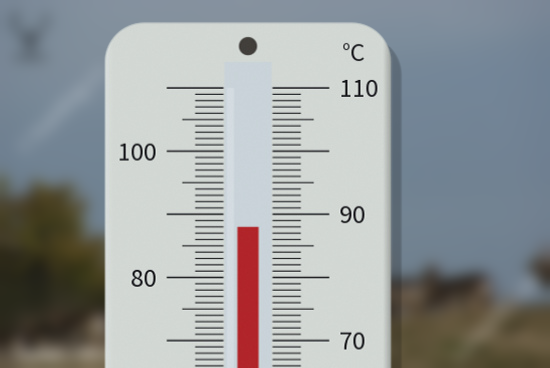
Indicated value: 88 °C
